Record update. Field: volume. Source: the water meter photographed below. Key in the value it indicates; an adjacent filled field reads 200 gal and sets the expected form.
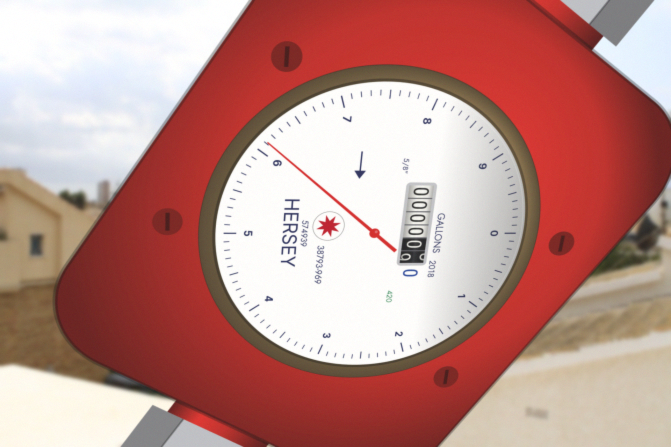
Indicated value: 86.1 gal
